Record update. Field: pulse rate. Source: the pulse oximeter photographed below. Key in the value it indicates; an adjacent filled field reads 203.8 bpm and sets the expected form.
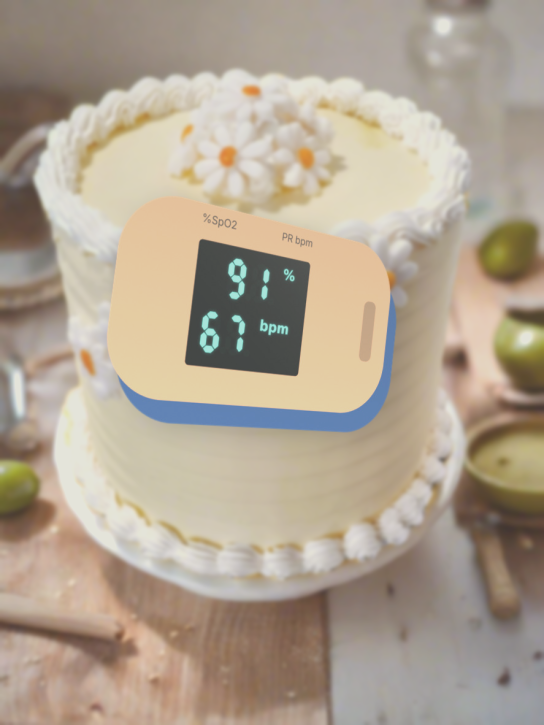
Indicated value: 67 bpm
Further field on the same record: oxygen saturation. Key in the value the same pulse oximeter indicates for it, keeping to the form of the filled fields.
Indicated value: 91 %
